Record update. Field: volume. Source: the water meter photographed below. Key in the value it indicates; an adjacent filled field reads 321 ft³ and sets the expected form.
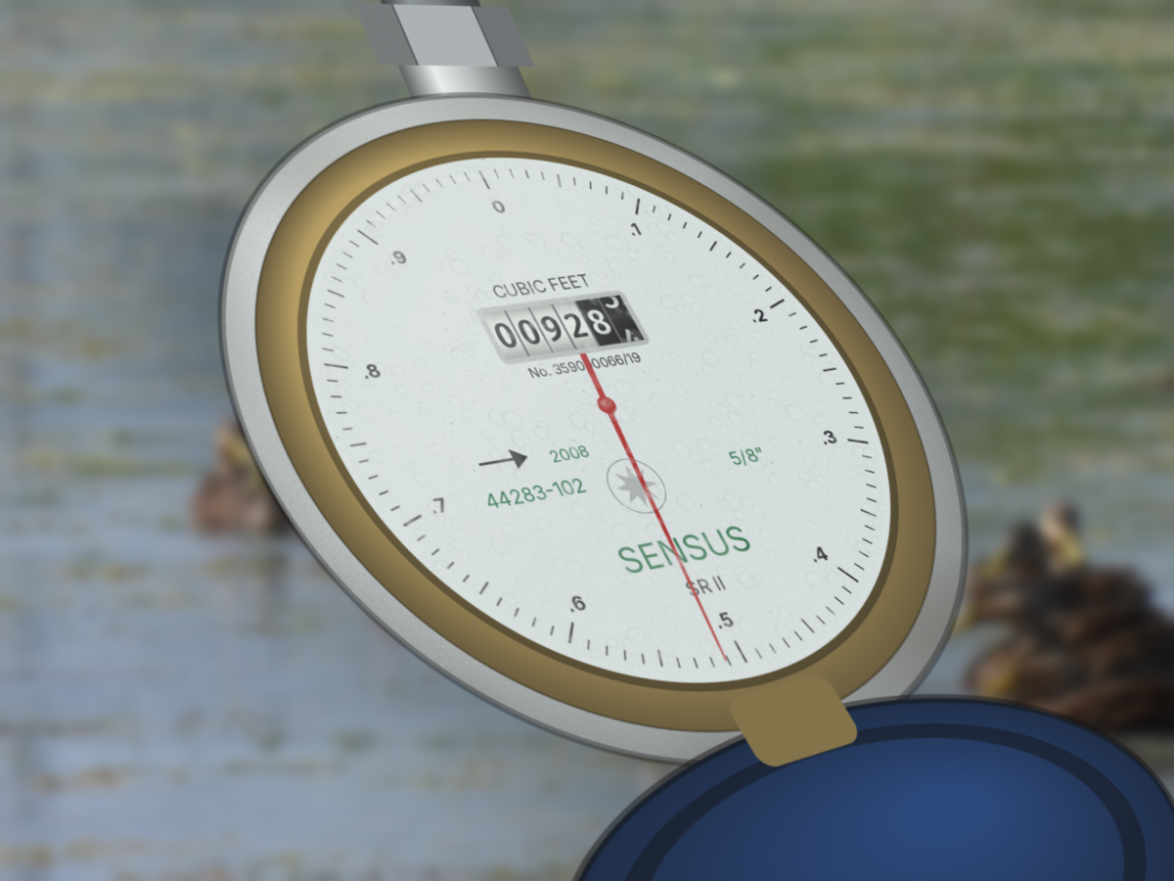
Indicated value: 9283.51 ft³
